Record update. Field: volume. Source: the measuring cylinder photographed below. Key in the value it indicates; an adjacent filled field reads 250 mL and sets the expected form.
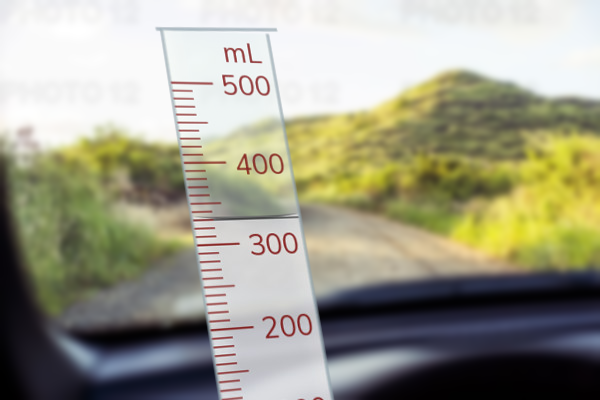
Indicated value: 330 mL
